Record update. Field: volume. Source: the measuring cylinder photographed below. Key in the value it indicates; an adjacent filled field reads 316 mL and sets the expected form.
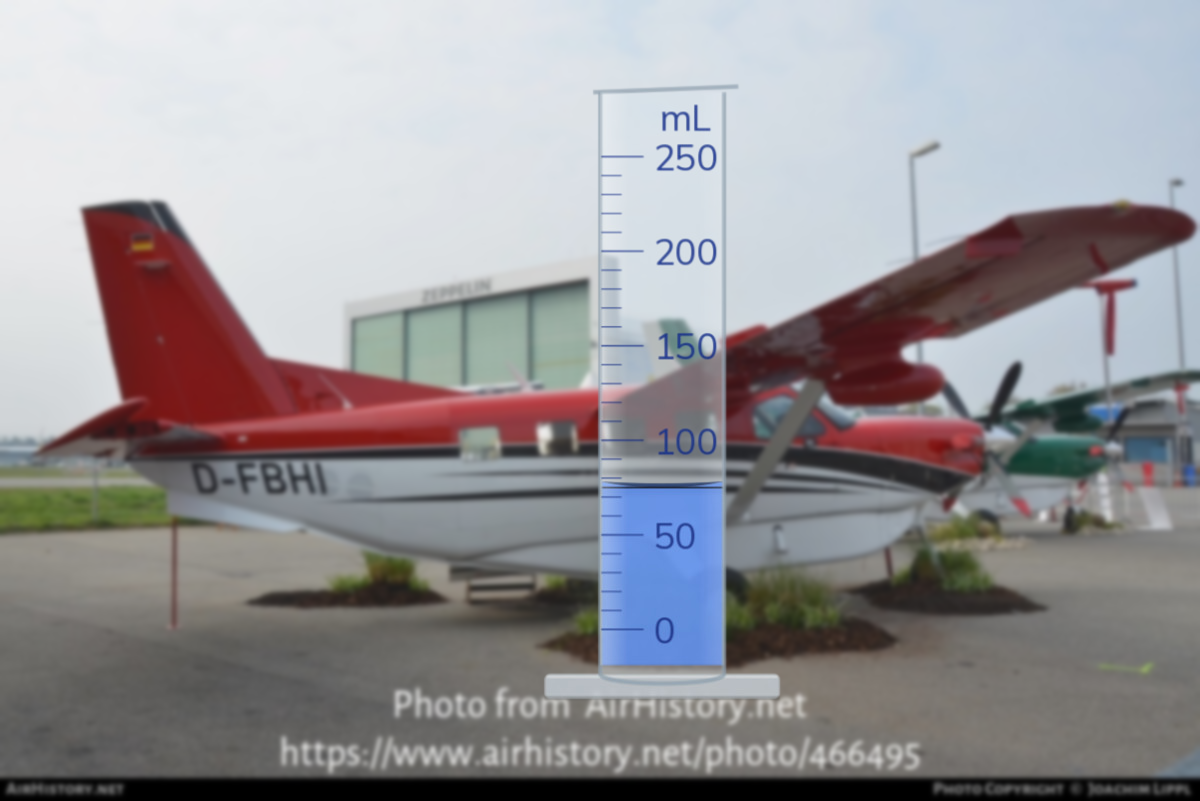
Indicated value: 75 mL
